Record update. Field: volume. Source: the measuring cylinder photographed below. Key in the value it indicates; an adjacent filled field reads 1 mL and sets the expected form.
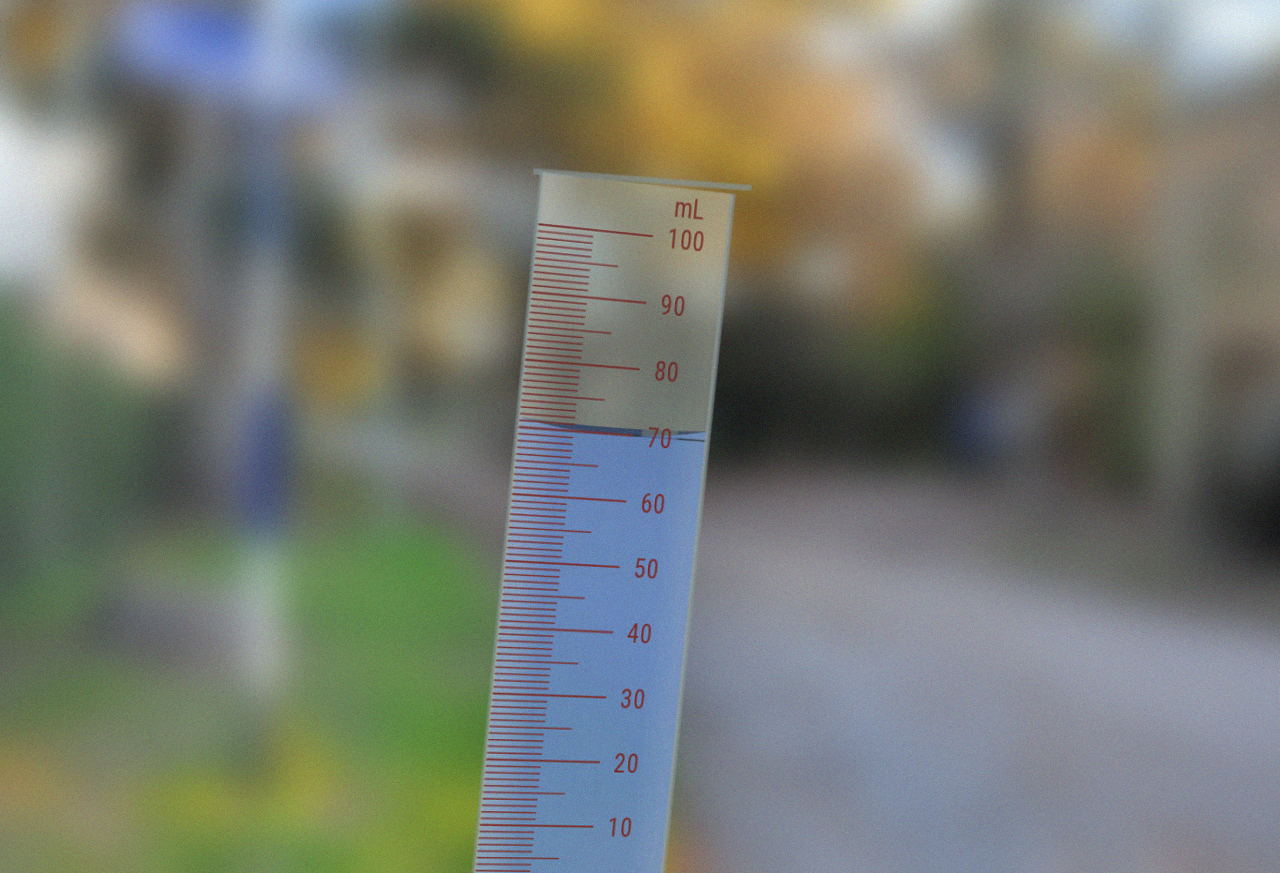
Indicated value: 70 mL
